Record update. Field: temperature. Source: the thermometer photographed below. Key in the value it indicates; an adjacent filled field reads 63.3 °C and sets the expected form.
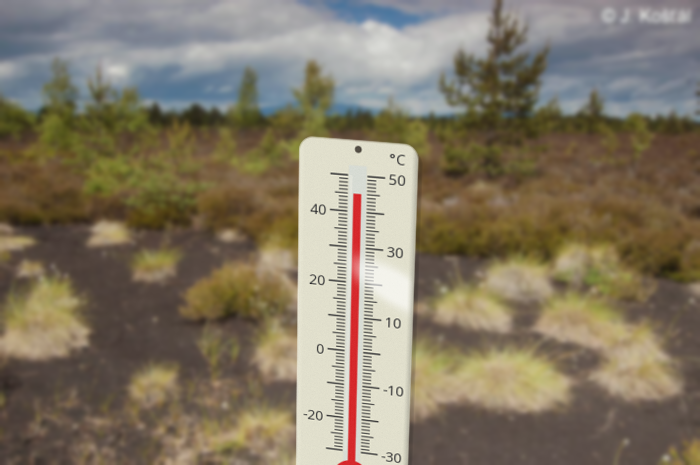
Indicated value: 45 °C
